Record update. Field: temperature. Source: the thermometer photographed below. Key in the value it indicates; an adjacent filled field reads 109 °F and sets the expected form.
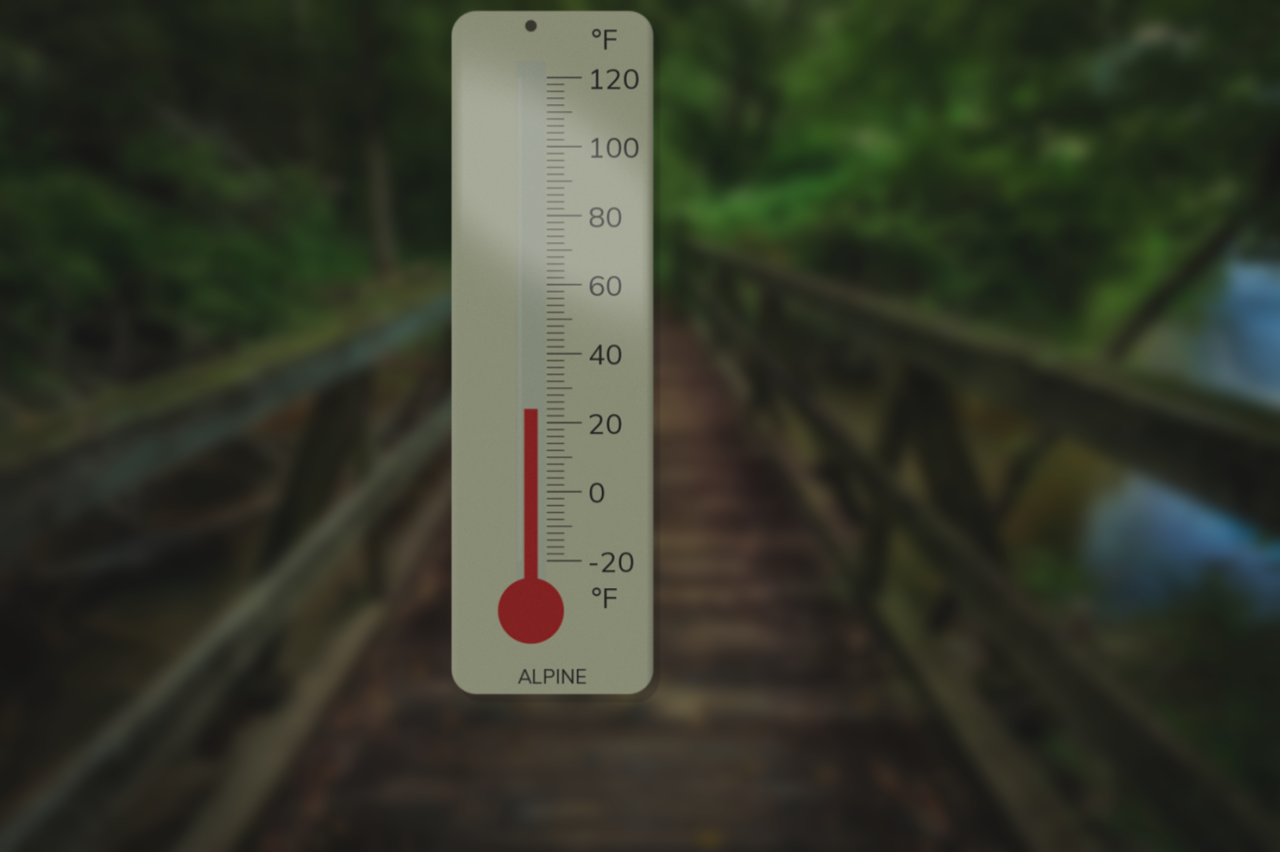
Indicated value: 24 °F
